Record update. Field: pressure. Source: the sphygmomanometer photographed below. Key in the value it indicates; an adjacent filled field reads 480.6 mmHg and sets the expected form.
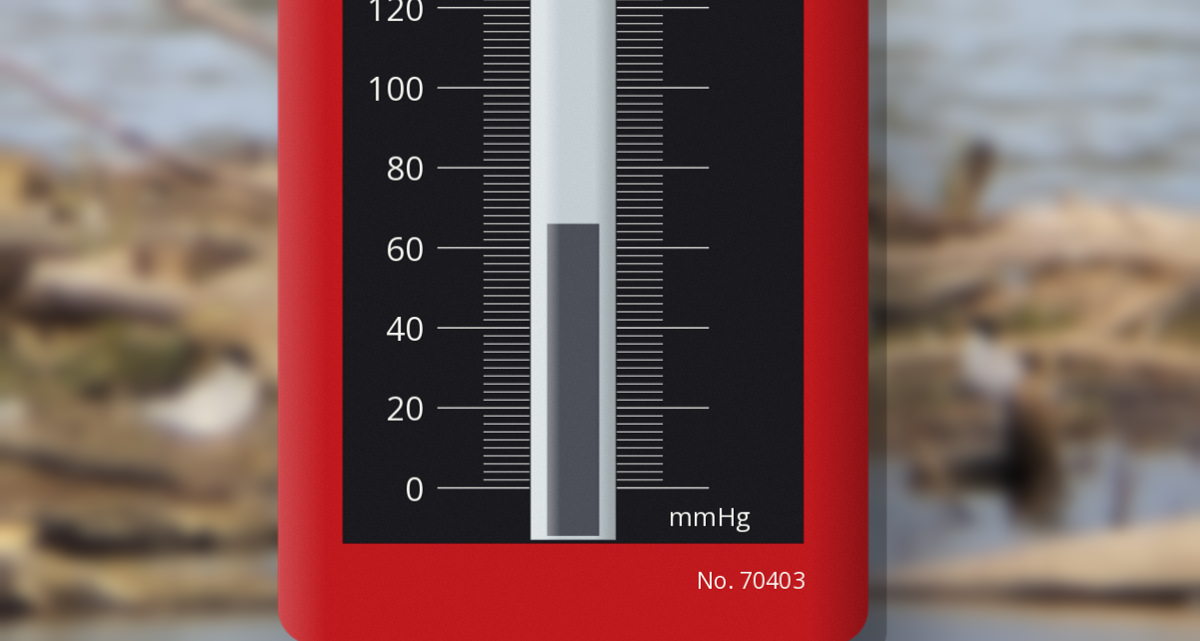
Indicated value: 66 mmHg
